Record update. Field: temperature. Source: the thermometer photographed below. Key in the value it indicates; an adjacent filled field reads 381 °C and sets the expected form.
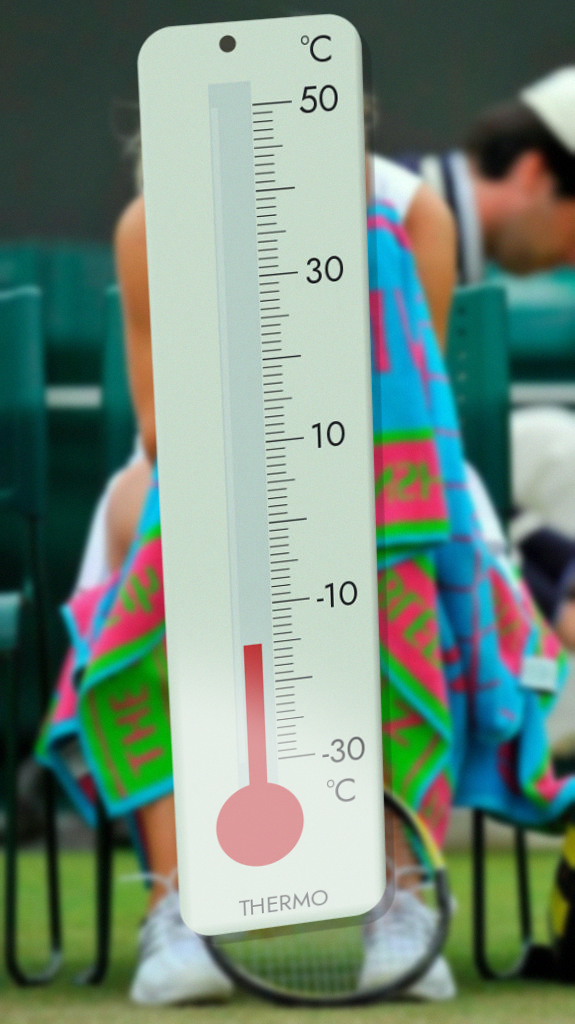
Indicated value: -15 °C
